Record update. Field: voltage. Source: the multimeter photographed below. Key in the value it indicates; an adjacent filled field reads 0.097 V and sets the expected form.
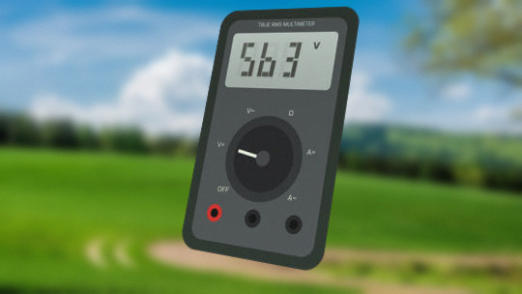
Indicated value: 563 V
